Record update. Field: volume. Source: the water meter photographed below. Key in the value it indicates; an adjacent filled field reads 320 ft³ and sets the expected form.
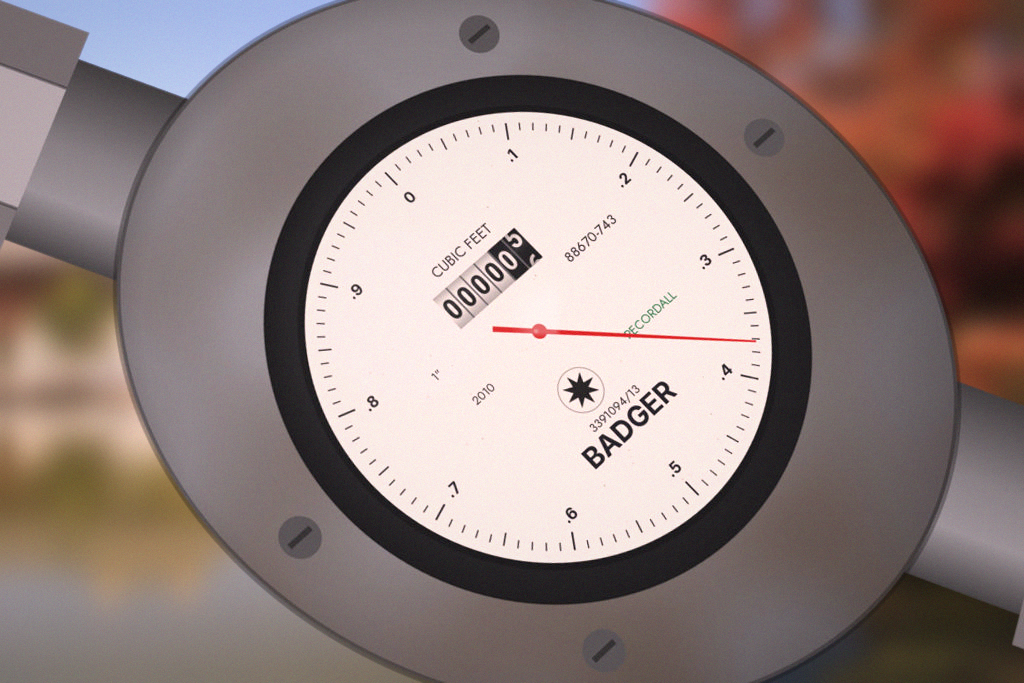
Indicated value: 5.37 ft³
